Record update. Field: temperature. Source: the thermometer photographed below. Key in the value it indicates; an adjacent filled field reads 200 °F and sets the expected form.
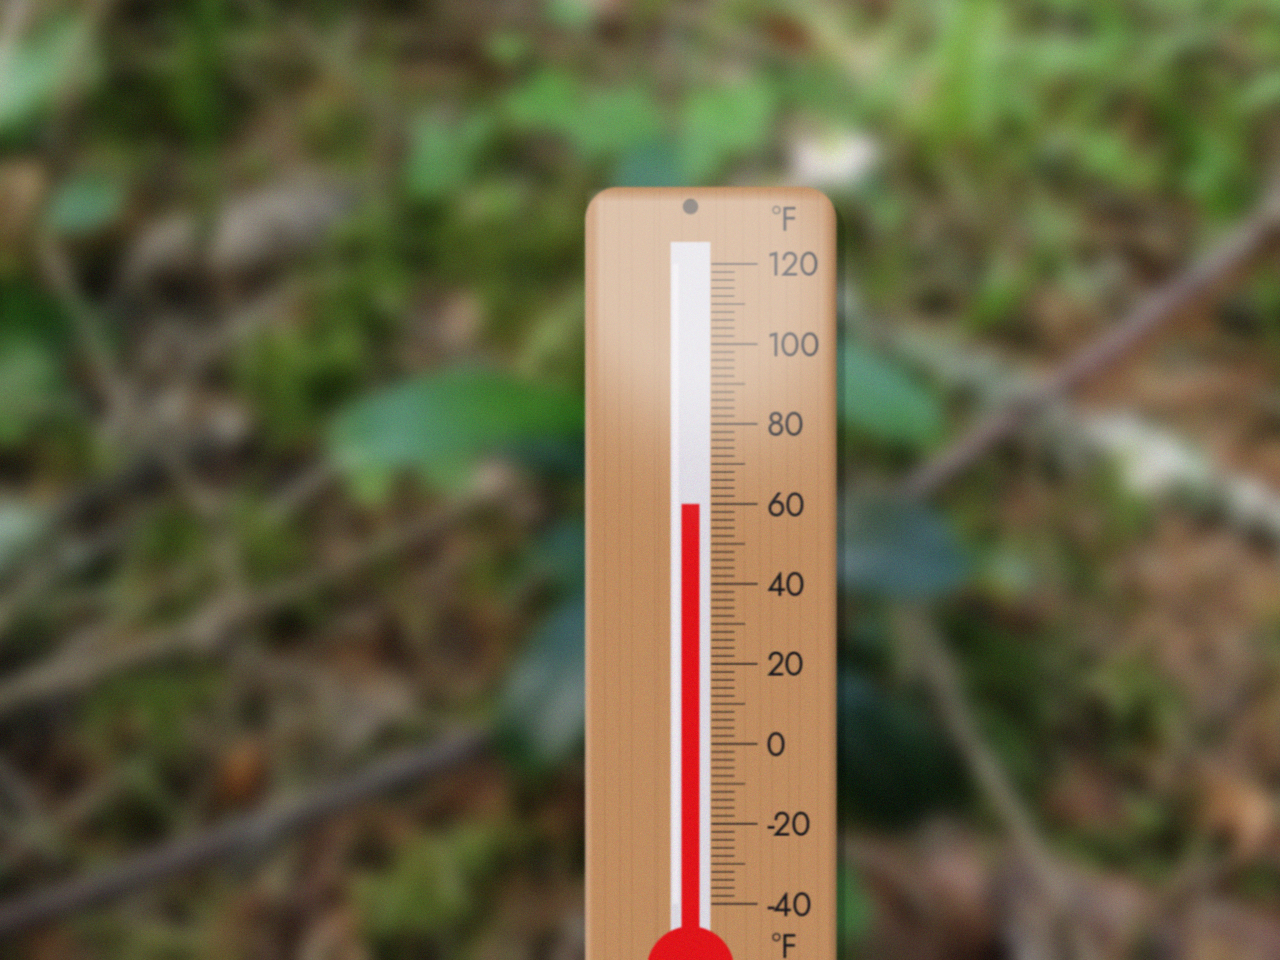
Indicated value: 60 °F
